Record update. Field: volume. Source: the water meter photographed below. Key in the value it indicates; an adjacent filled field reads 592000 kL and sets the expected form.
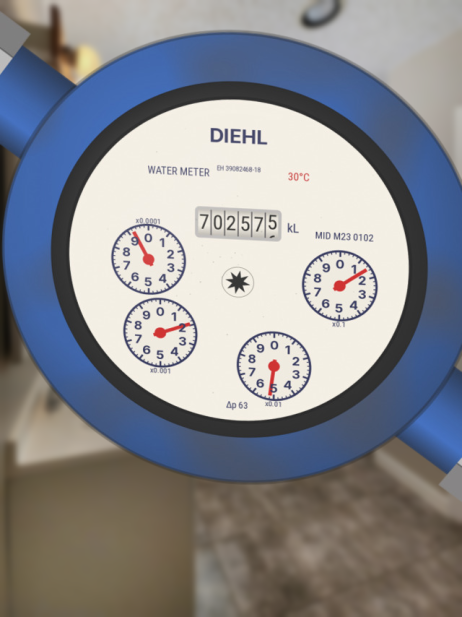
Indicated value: 702575.1519 kL
